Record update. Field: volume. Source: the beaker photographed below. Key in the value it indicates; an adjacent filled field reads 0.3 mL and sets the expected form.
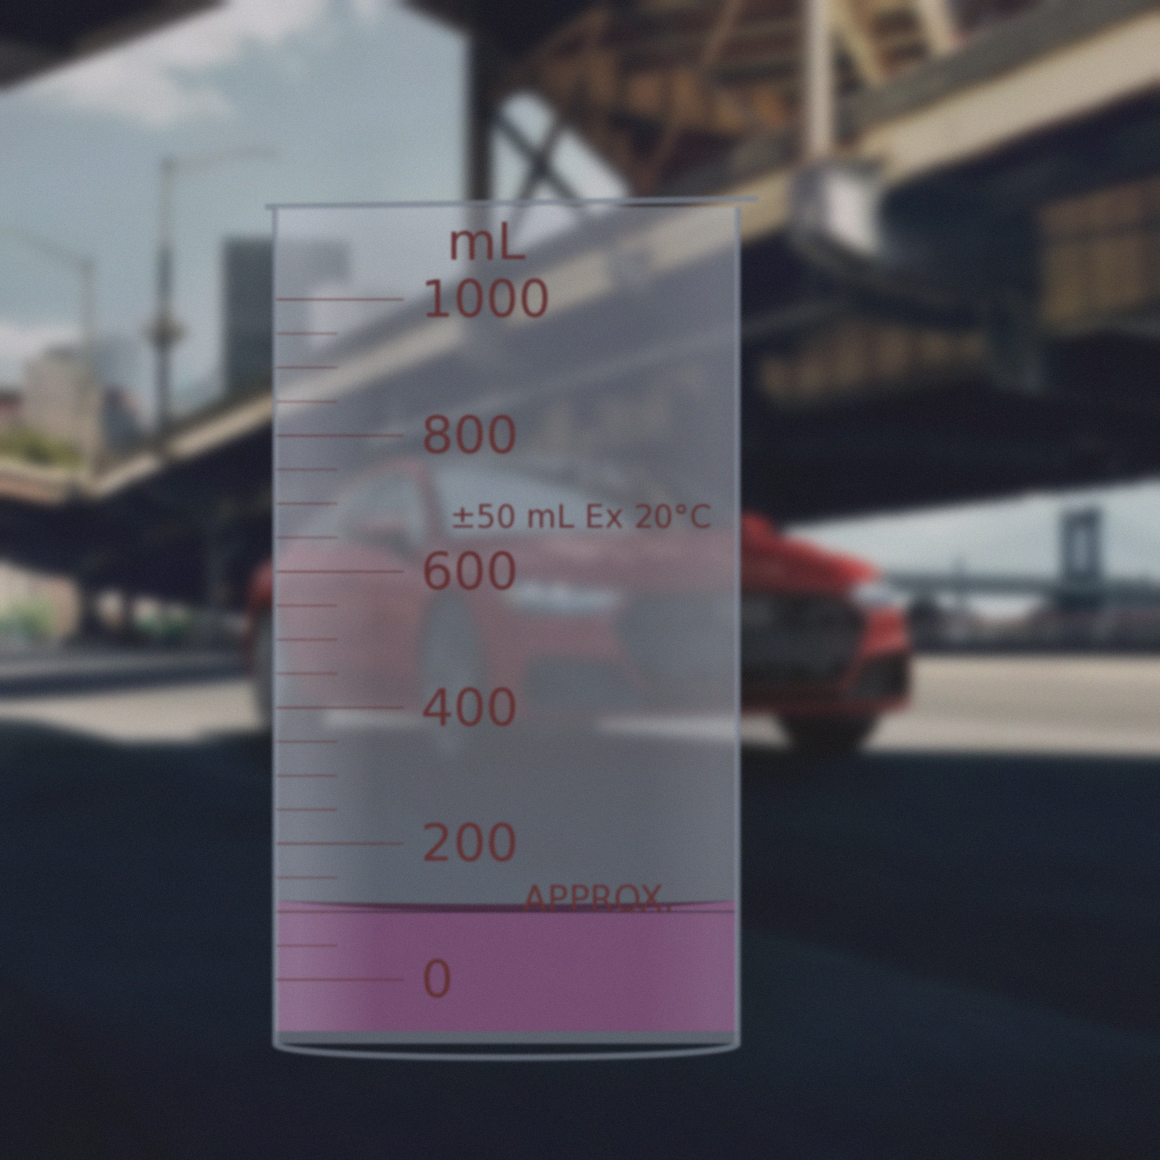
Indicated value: 100 mL
